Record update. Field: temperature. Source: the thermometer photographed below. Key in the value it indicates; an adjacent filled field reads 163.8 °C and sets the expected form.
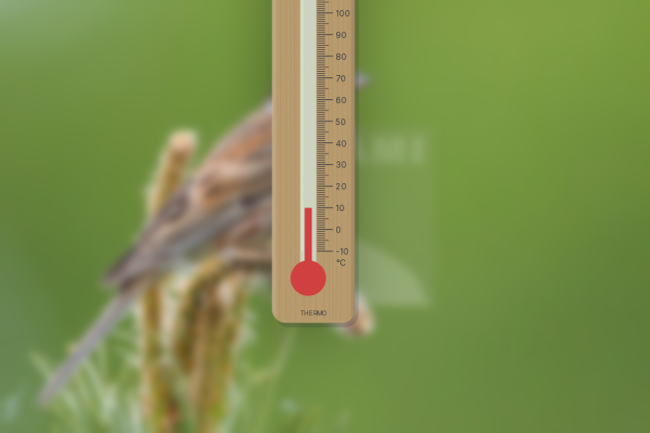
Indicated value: 10 °C
